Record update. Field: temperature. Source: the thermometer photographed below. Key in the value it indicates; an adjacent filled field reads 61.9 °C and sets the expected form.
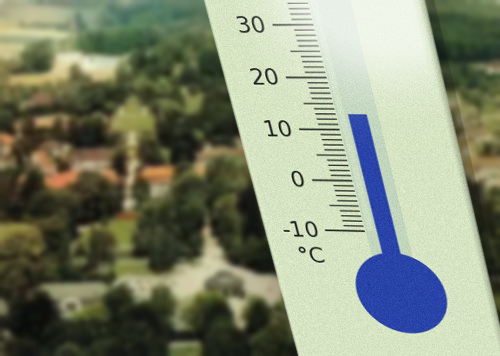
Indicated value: 13 °C
